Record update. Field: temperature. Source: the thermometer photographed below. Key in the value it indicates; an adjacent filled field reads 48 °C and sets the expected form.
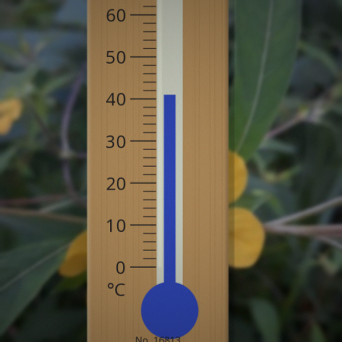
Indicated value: 41 °C
